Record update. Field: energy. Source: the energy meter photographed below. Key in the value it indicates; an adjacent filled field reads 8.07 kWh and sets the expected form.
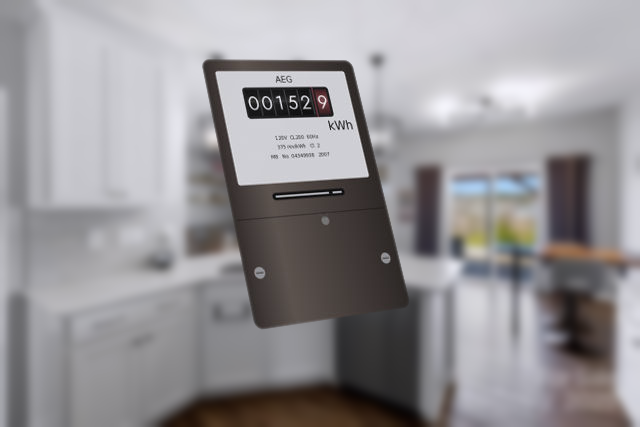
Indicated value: 152.9 kWh
